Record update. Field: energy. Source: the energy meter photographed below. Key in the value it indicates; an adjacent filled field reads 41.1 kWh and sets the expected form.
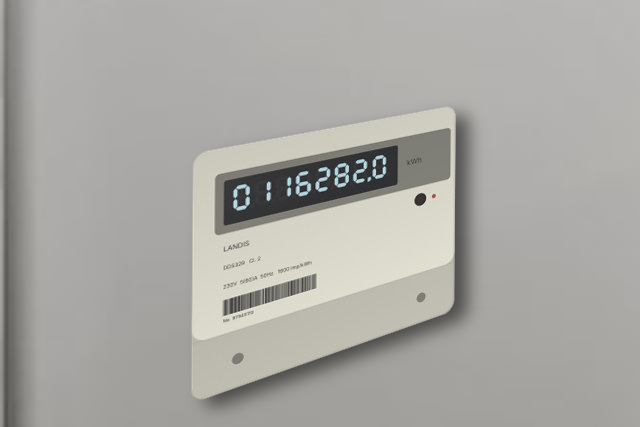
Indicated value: 116282.0 kWh
